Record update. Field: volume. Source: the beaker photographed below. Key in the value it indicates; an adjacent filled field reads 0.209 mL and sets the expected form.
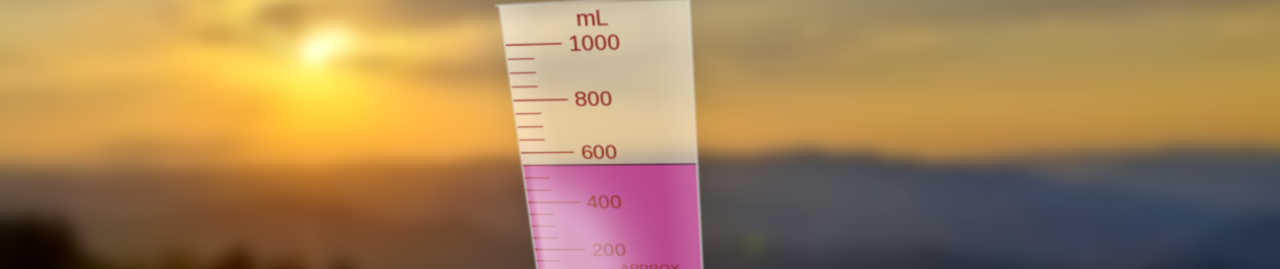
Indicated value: 550 mL
